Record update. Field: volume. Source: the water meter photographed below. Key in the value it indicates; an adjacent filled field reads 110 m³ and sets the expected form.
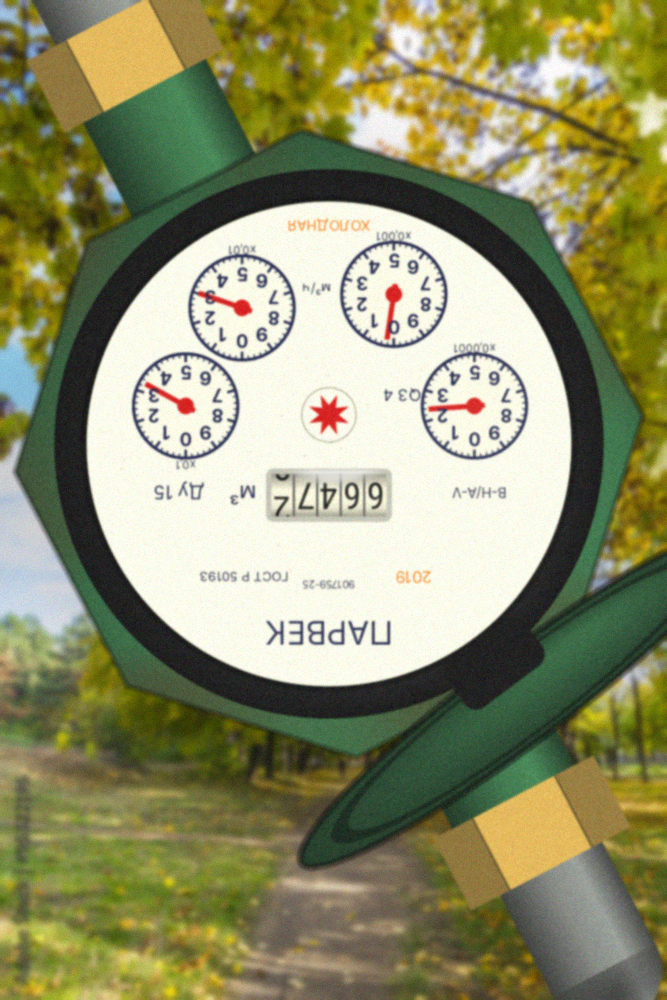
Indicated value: 66472.3302 m³
